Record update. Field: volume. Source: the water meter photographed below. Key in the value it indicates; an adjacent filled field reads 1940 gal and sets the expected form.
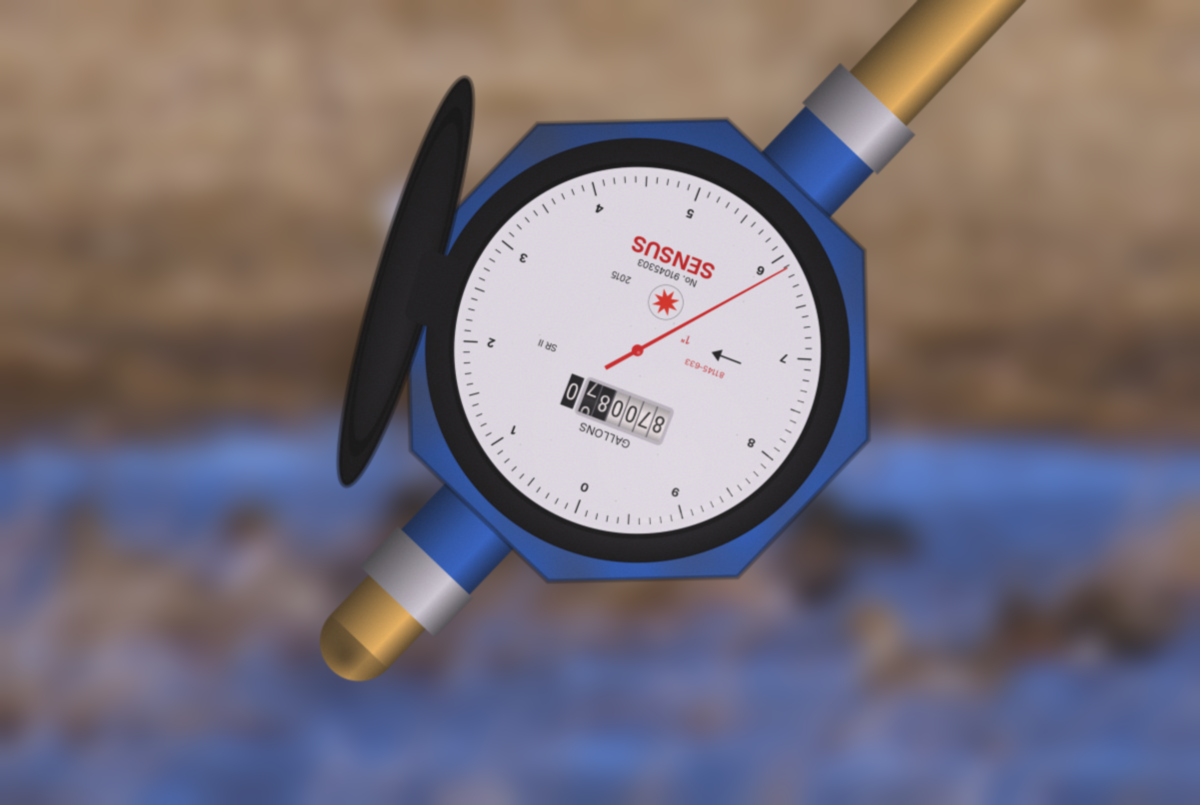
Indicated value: 8700866.1 gal
